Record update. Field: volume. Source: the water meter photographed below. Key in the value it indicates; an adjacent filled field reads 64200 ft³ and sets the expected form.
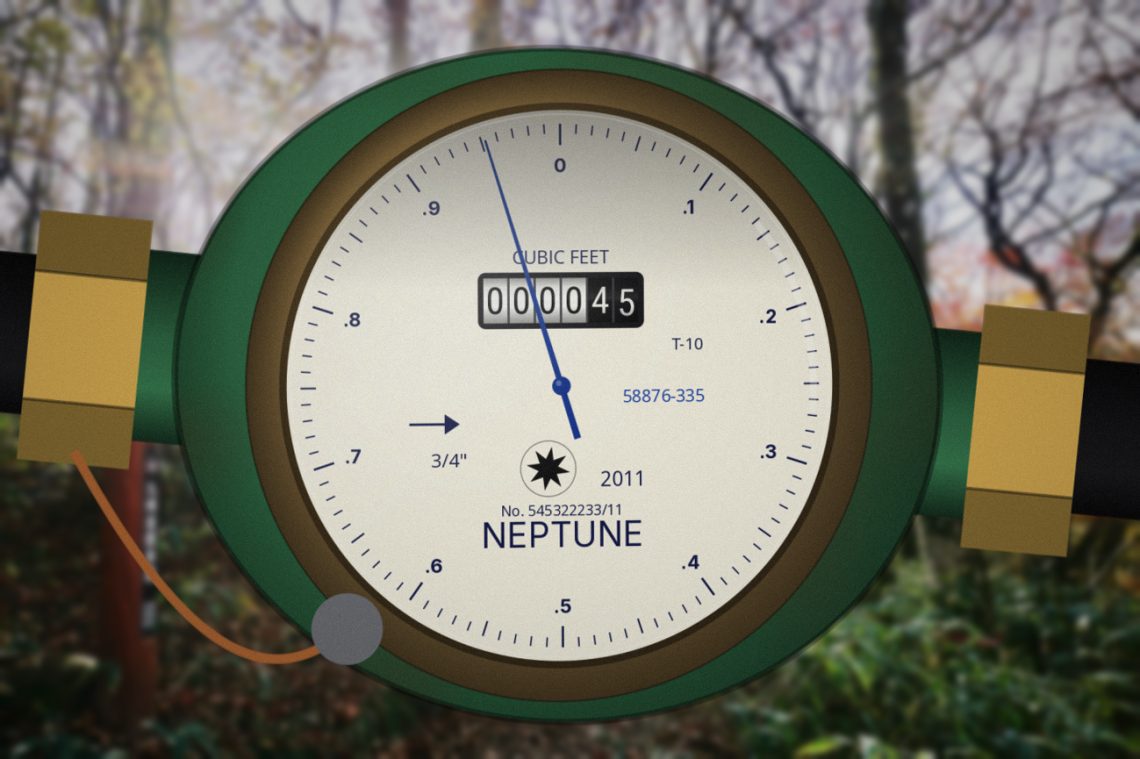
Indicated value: 44.95 ft³
